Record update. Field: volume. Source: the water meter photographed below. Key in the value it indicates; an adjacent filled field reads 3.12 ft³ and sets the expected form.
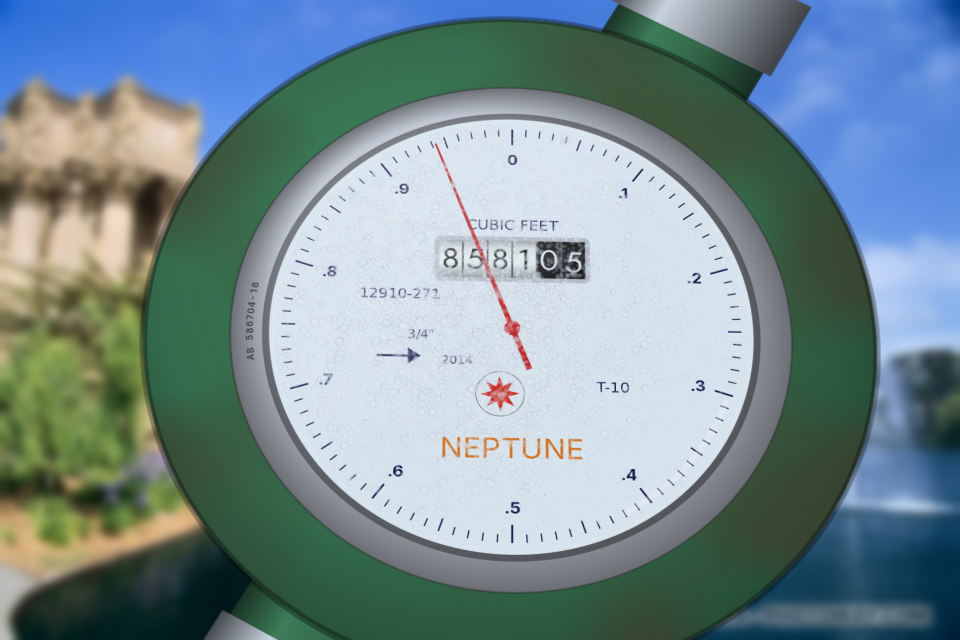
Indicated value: 858104.94 ft³
